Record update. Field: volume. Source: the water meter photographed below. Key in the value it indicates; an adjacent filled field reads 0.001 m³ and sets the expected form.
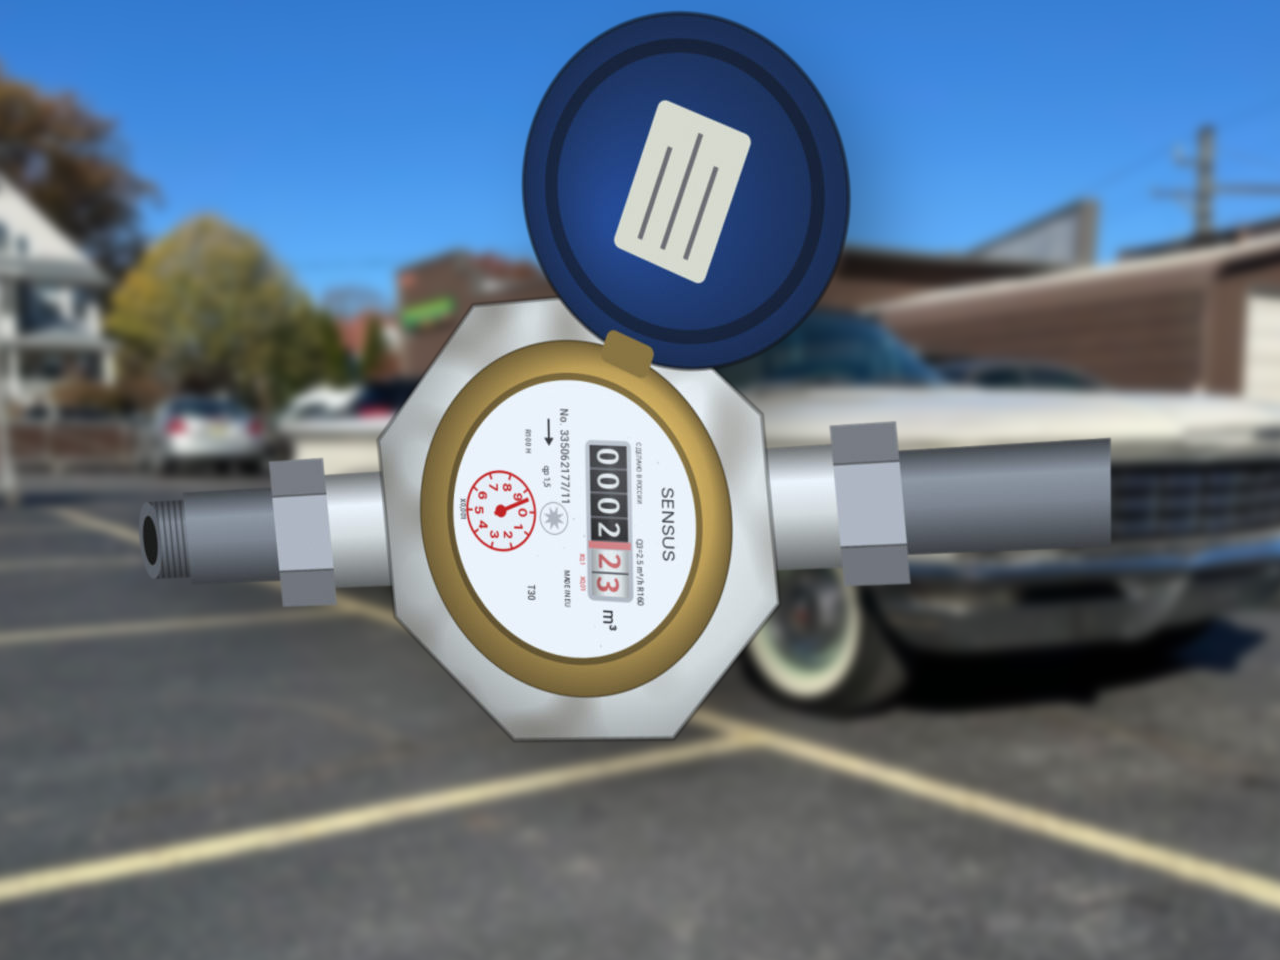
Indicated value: 2.229 m³
